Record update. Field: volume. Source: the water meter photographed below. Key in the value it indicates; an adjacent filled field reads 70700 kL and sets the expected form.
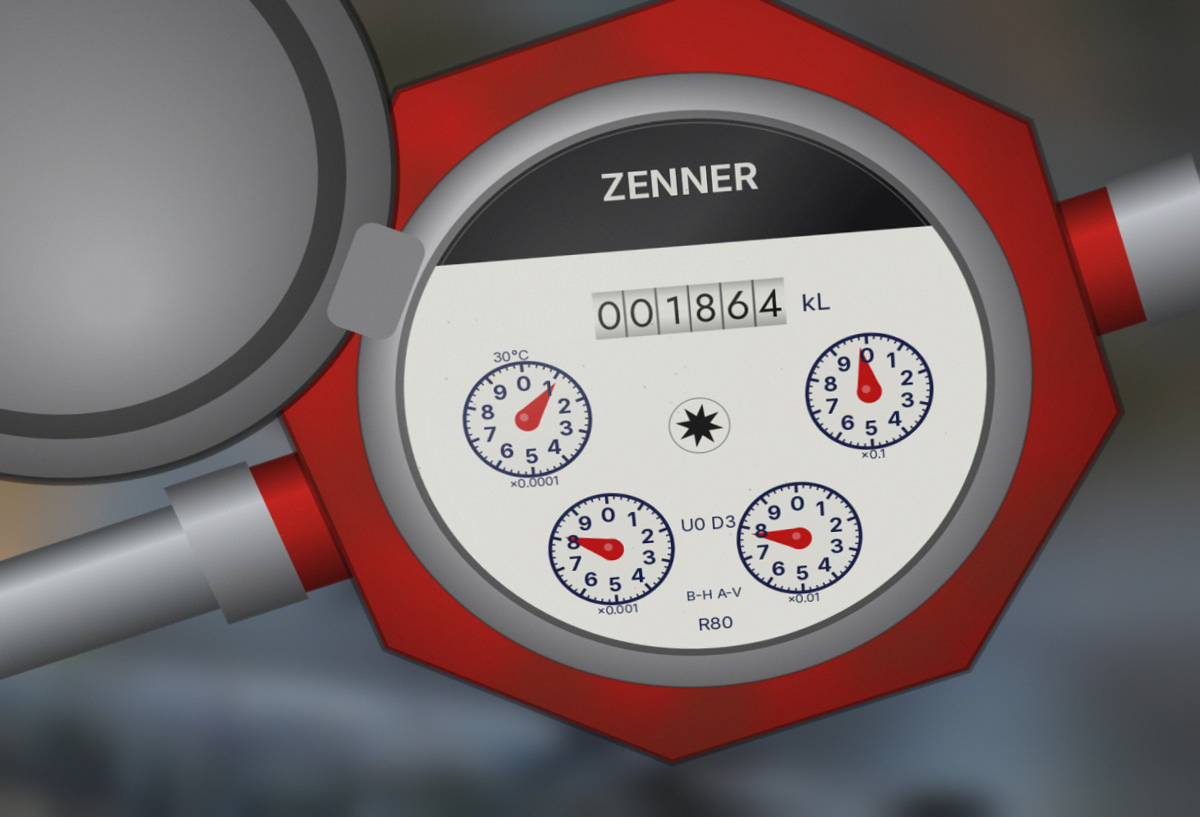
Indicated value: 1863.9781 kL
